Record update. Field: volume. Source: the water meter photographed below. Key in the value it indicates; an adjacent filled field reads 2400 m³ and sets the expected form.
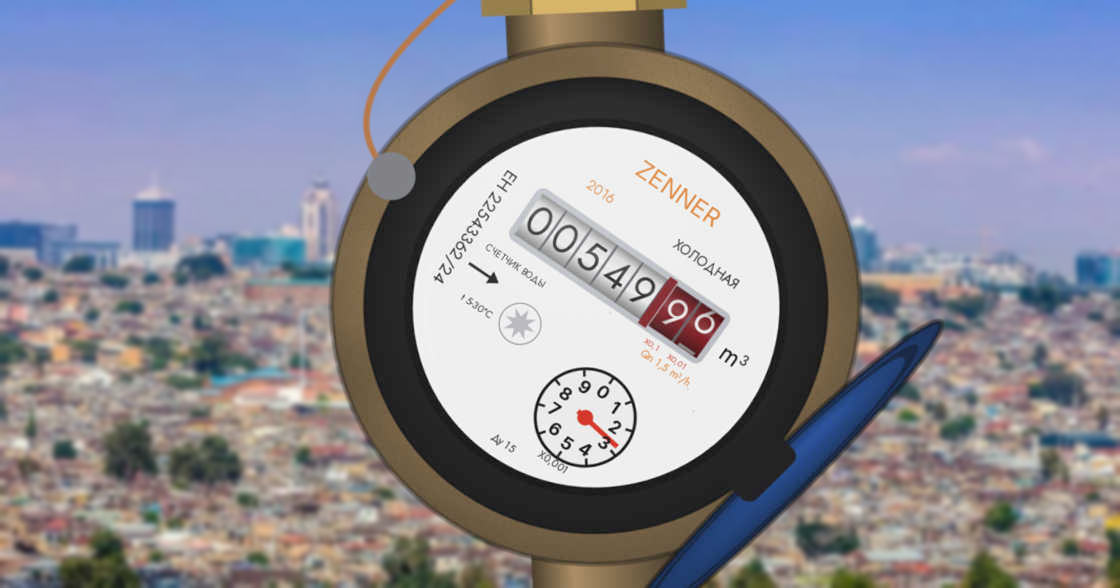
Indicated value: 549.962 m³
